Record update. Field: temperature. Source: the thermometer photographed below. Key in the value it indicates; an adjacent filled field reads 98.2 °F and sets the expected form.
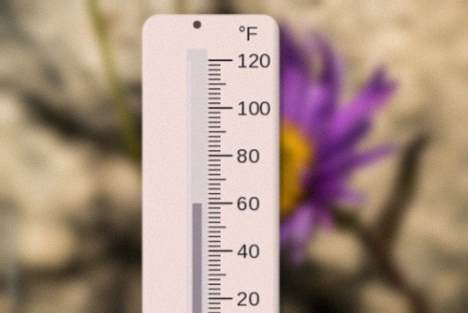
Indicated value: 60 °F
